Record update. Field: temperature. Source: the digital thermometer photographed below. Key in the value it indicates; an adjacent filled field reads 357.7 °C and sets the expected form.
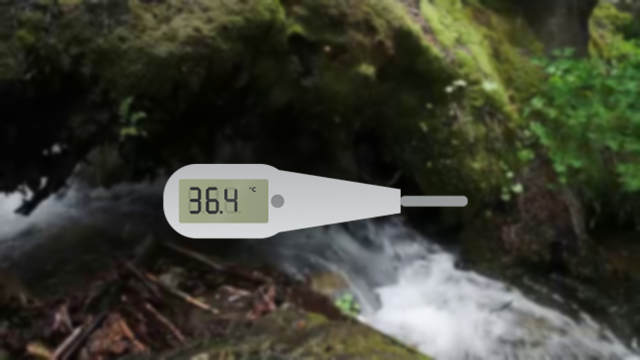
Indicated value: 36.4 °C
